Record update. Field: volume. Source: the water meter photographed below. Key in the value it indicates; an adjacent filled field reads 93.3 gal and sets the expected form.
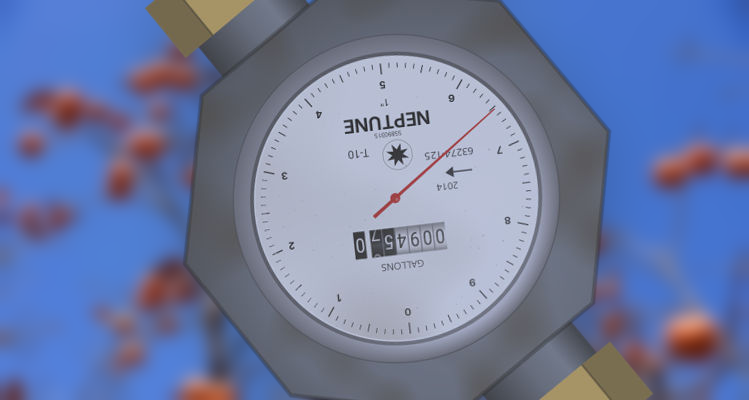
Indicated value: 94566.5 gal
